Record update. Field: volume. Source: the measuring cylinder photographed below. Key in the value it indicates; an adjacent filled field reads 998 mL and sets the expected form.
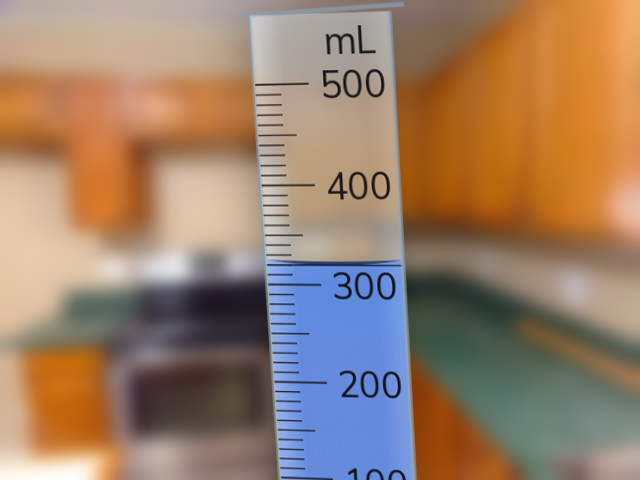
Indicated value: 320 mL
